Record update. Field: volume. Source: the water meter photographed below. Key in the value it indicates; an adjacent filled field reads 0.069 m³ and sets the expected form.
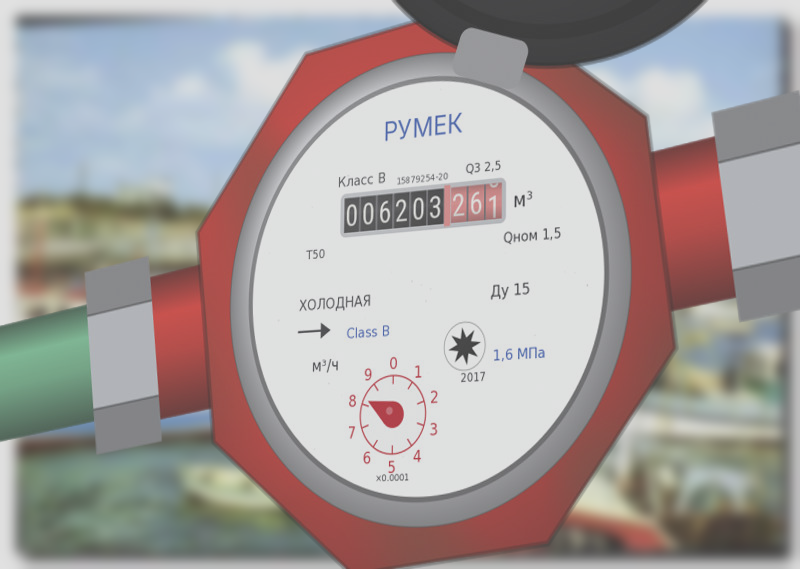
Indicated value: 6203.2608 m³
